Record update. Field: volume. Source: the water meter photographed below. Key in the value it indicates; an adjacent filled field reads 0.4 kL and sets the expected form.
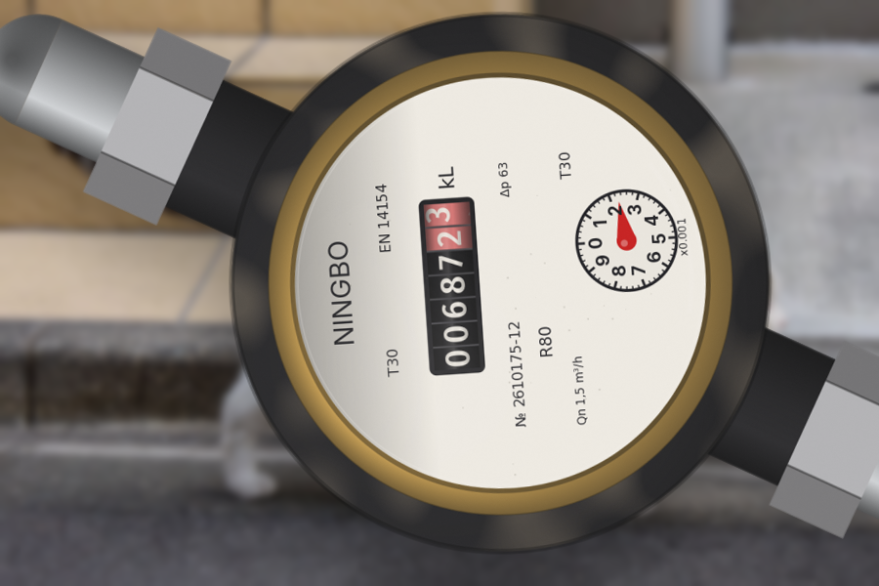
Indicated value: 687.232 kL
